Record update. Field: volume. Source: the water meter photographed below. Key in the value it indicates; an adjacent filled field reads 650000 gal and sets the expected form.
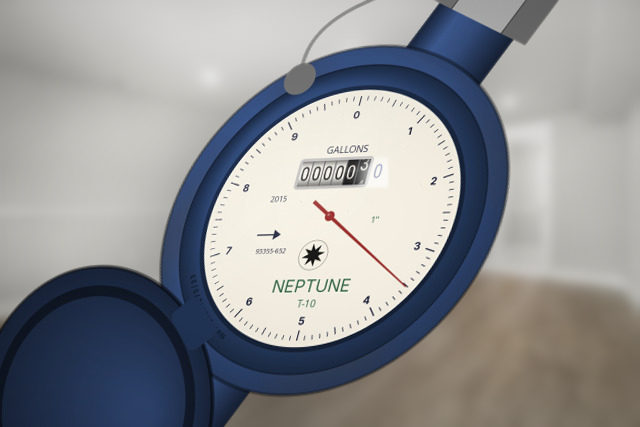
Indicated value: 33.5 gal
